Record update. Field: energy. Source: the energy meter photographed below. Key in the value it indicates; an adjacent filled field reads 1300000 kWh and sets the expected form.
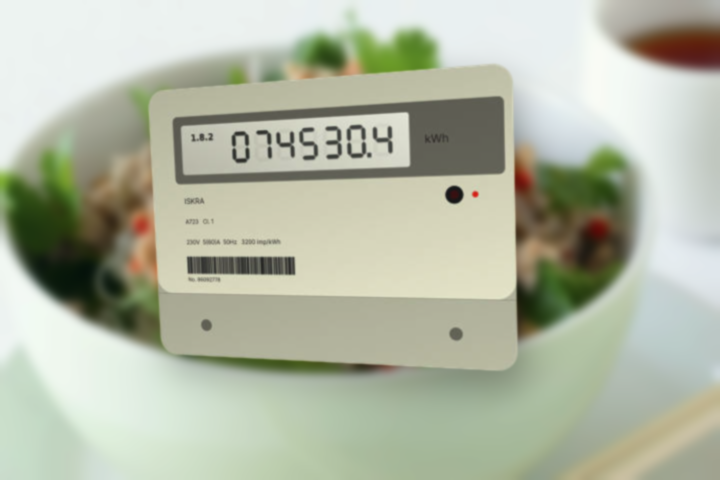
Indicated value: 74530.4 kWh
